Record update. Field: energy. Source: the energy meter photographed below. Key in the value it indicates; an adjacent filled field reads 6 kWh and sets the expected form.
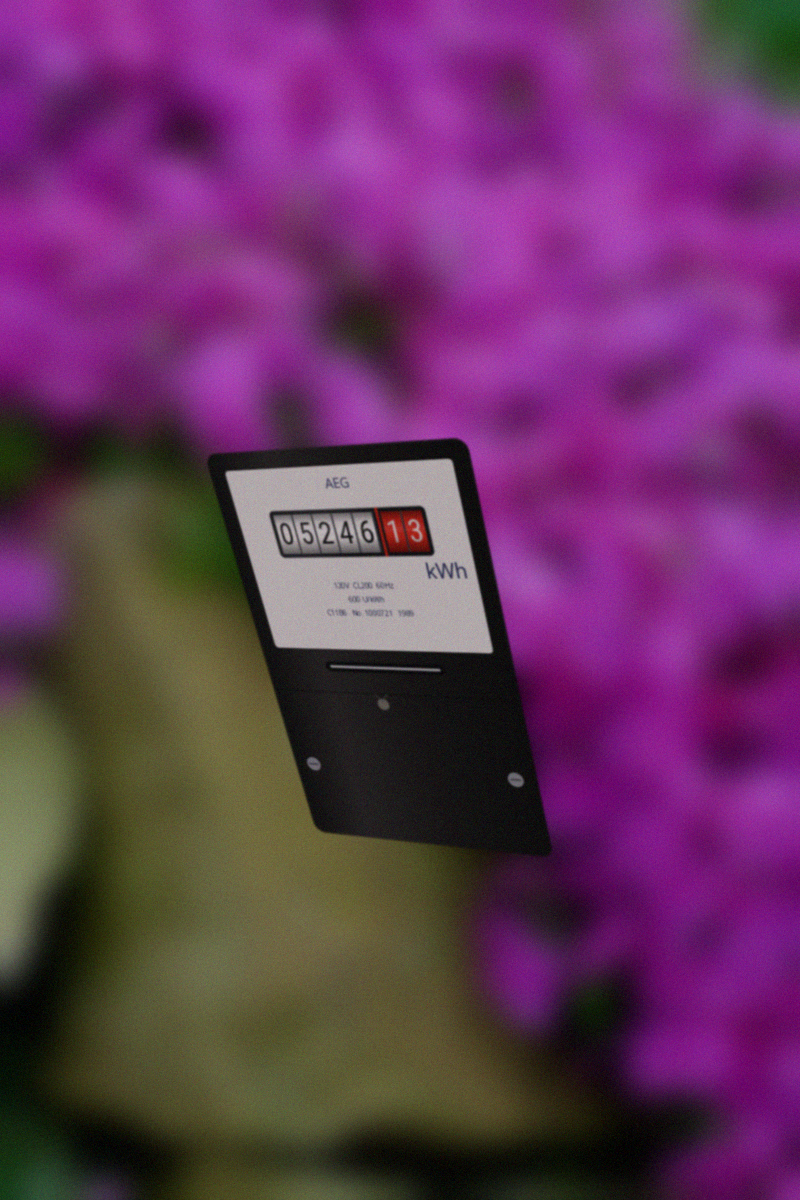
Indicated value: 5246.13 kWh
